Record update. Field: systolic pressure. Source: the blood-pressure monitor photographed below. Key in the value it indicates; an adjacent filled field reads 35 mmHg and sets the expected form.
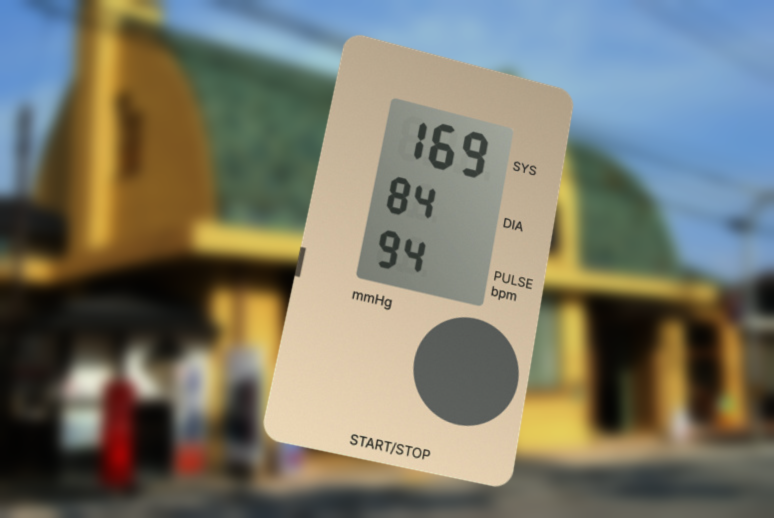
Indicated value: 169 mmHg
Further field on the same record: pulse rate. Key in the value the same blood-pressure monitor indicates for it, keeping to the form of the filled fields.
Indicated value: 94 bpm
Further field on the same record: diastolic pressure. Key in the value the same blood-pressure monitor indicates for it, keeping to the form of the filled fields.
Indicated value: 84 mmHg
